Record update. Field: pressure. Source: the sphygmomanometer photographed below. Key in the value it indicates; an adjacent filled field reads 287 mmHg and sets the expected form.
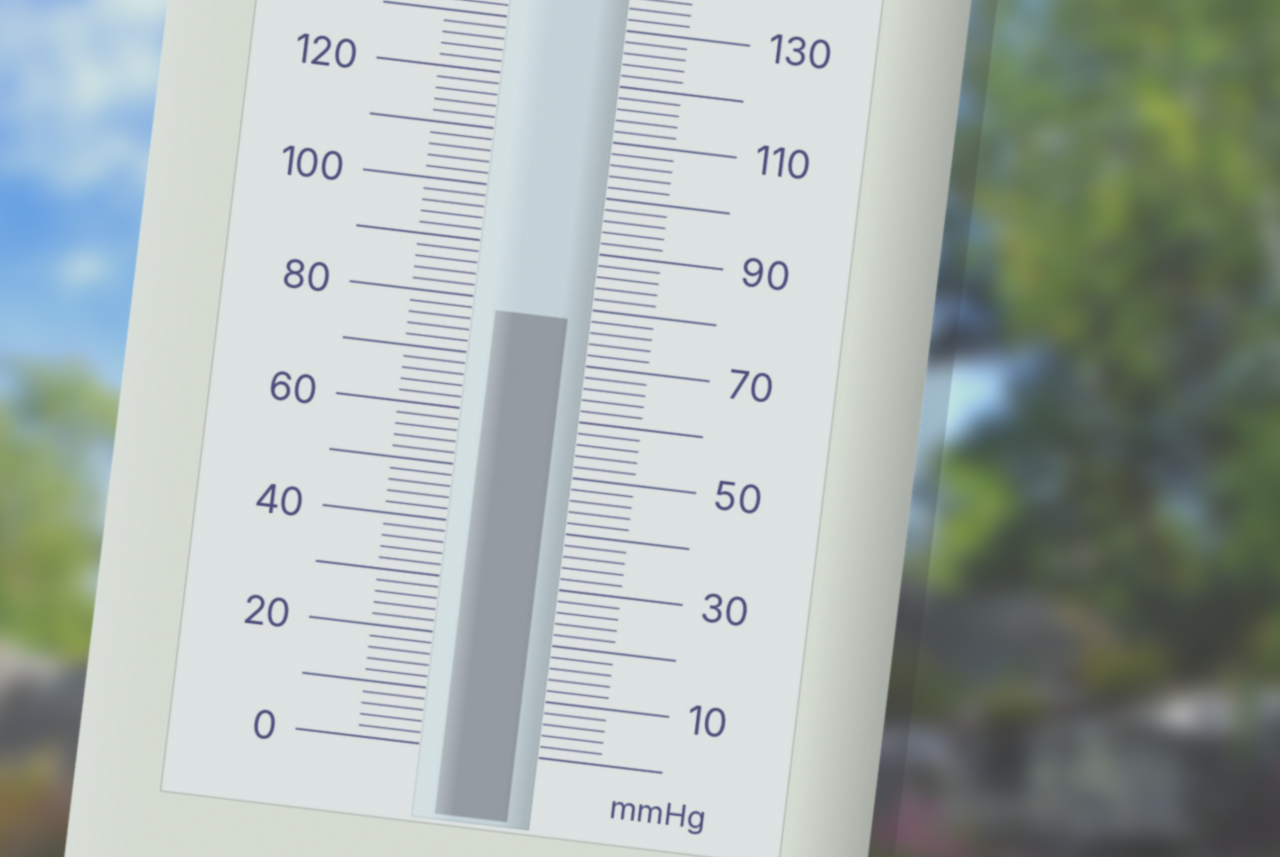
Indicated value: 78 mmHg
